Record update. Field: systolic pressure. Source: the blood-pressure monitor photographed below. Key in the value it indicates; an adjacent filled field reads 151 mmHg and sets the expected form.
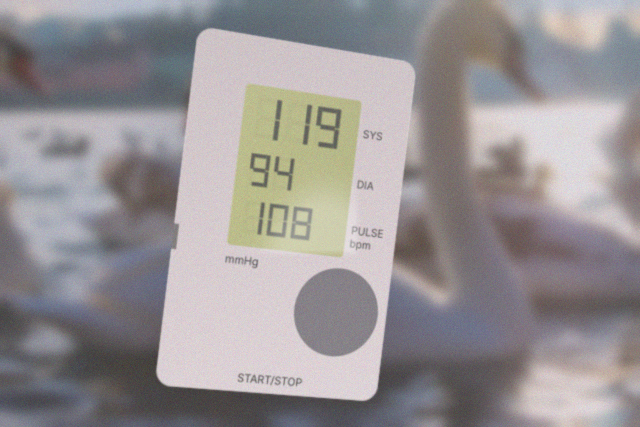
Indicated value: 119 mmHg
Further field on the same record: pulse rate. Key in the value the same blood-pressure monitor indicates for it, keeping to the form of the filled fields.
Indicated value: 108 bpm
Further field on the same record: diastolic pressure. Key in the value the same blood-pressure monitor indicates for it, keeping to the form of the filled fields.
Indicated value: 94 mmHg
